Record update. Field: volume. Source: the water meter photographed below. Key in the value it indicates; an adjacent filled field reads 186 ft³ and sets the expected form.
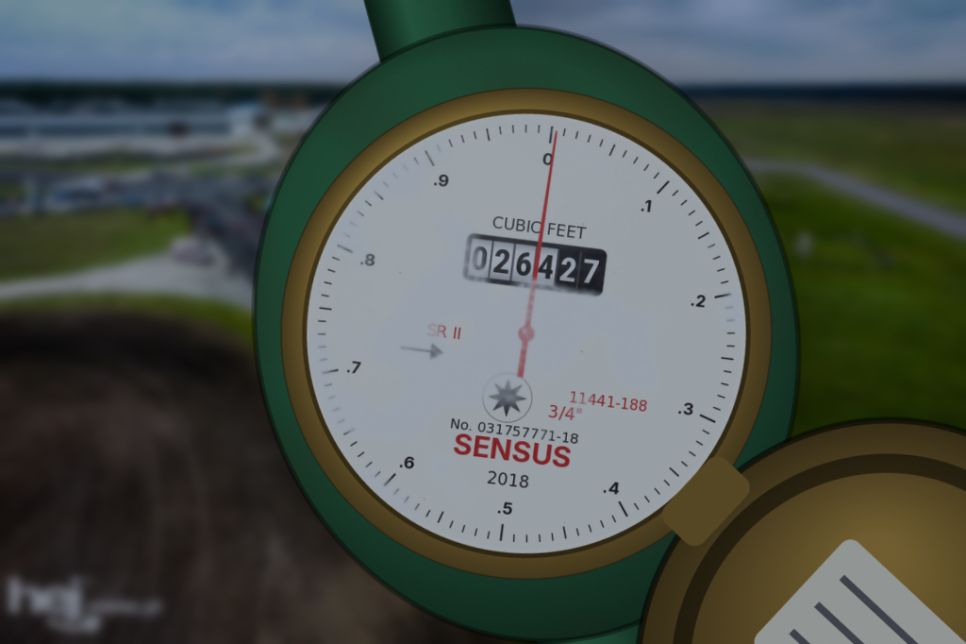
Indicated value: 26427.00 ft³
